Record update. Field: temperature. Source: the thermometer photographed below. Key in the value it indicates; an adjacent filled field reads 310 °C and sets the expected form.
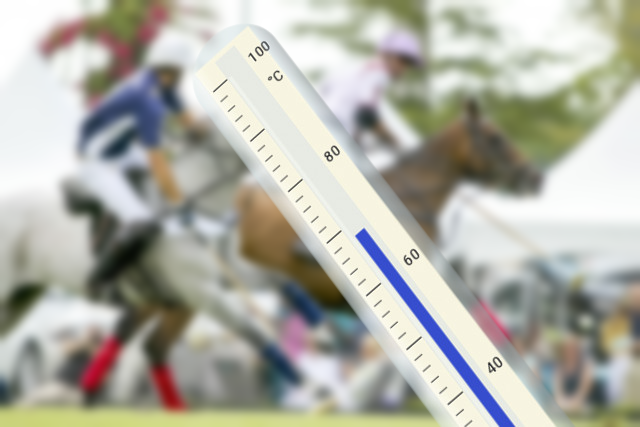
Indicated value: 68 °C
